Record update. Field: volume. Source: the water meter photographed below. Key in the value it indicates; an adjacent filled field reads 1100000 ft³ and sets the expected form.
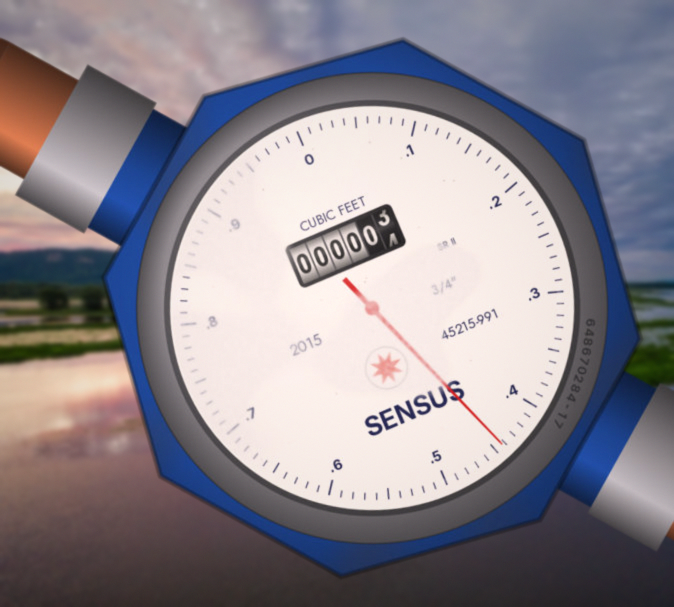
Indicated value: 3.44 ft³
